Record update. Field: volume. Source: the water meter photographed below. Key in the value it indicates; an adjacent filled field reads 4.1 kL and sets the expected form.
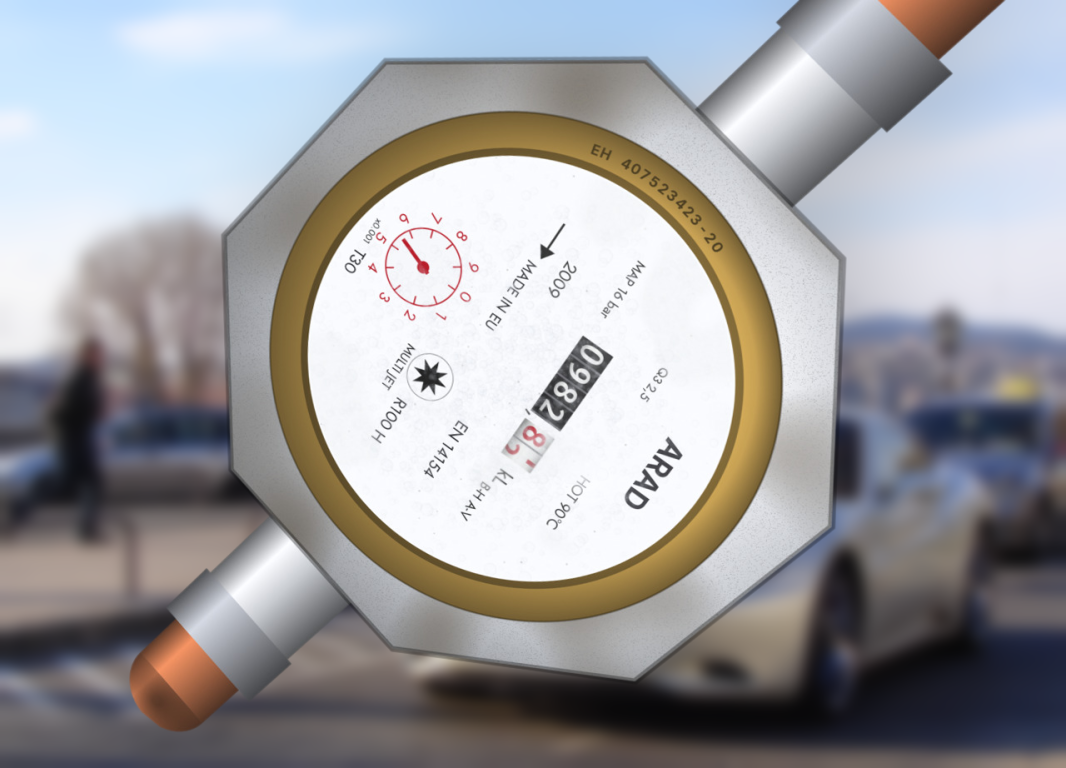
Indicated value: 982.815 kL
